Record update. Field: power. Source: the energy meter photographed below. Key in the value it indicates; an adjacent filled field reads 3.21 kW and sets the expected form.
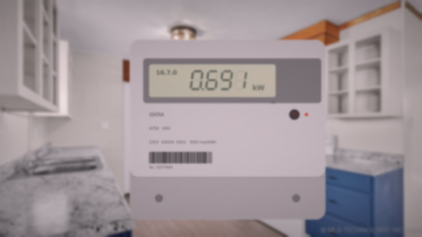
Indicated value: 0.691 kW
